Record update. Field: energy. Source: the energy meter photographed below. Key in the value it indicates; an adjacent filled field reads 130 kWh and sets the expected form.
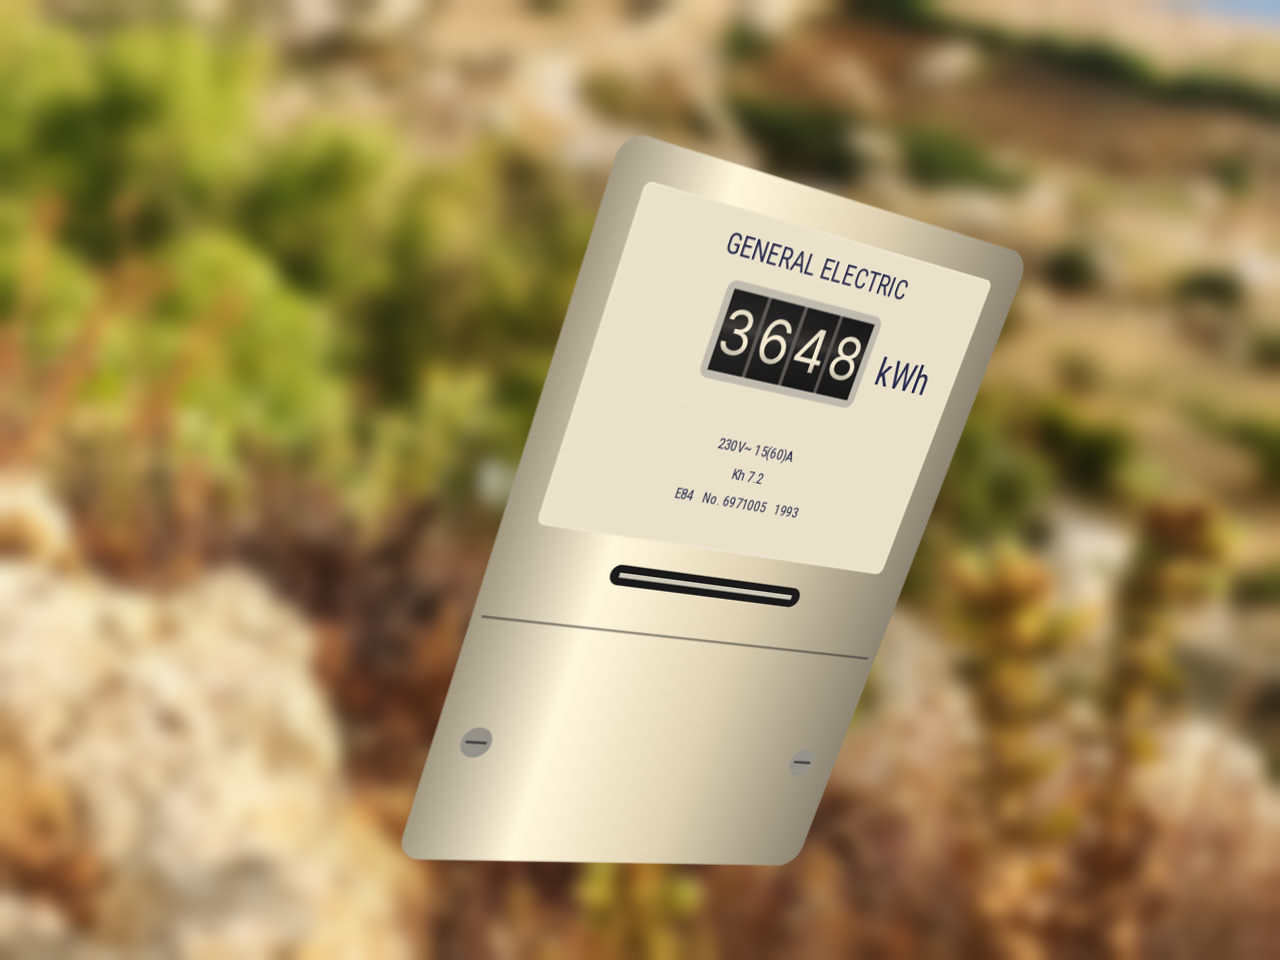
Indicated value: 3648 kWh
